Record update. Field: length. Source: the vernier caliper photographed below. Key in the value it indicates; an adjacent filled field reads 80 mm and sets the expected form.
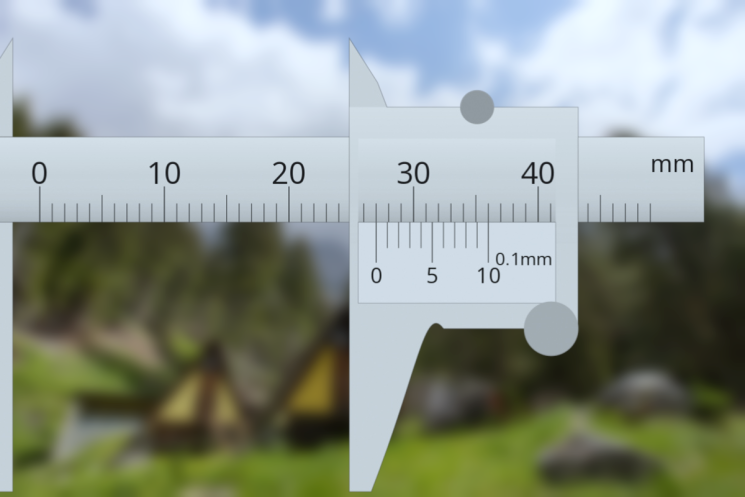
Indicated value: 27.0 mm
